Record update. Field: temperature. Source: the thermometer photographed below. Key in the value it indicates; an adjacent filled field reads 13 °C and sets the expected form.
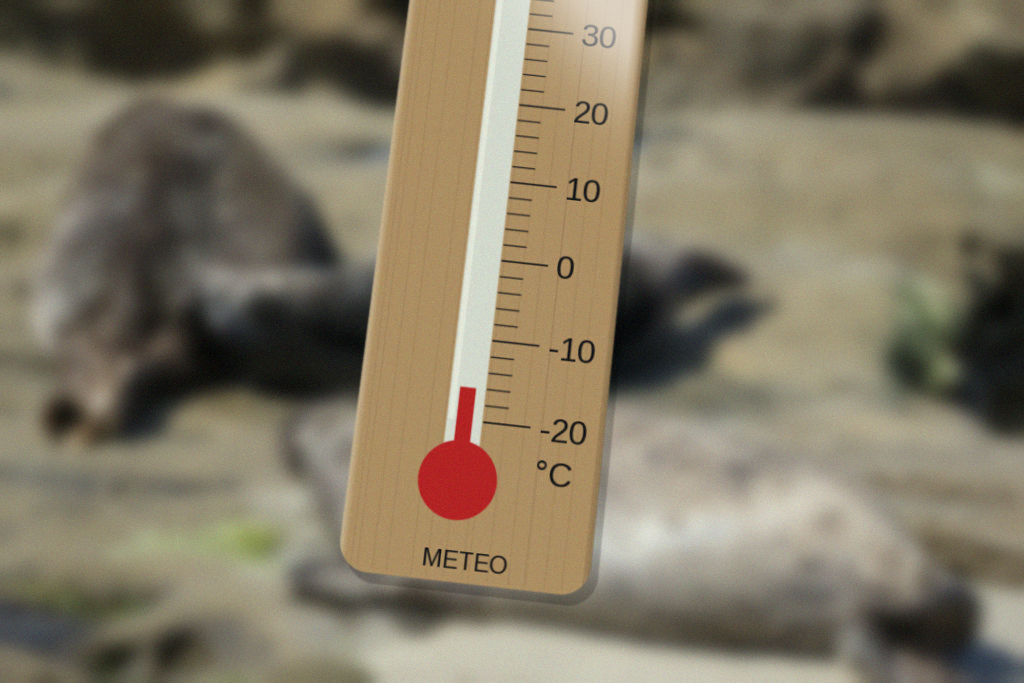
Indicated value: -16 °C
